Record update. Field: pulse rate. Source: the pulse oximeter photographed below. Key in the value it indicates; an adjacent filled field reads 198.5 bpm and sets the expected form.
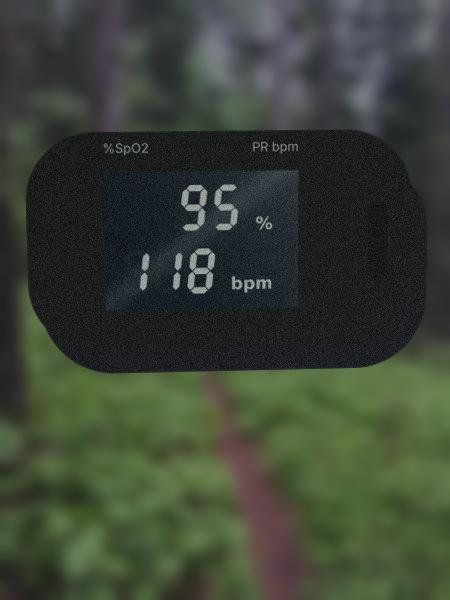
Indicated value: 118 bpm
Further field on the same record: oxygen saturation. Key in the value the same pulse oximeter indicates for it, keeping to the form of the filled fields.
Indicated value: 95 %
